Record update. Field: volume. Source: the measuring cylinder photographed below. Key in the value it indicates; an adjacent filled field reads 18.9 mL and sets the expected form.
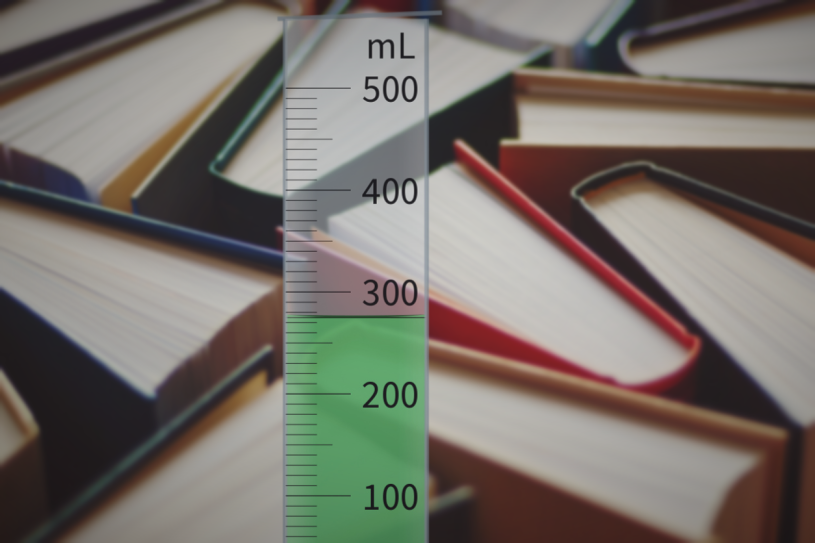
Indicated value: 275 mL
